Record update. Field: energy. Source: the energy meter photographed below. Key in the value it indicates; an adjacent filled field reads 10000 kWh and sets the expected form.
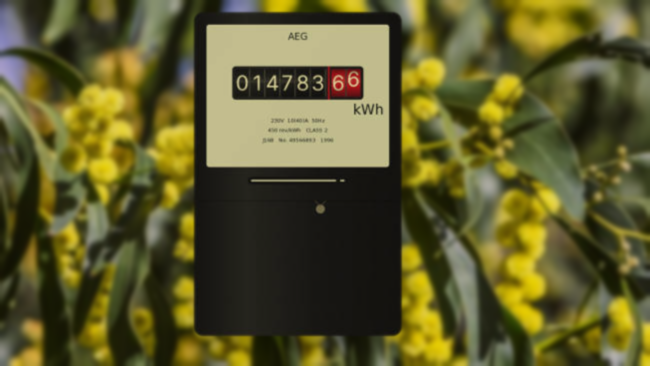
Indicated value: 14783.66 kWh
